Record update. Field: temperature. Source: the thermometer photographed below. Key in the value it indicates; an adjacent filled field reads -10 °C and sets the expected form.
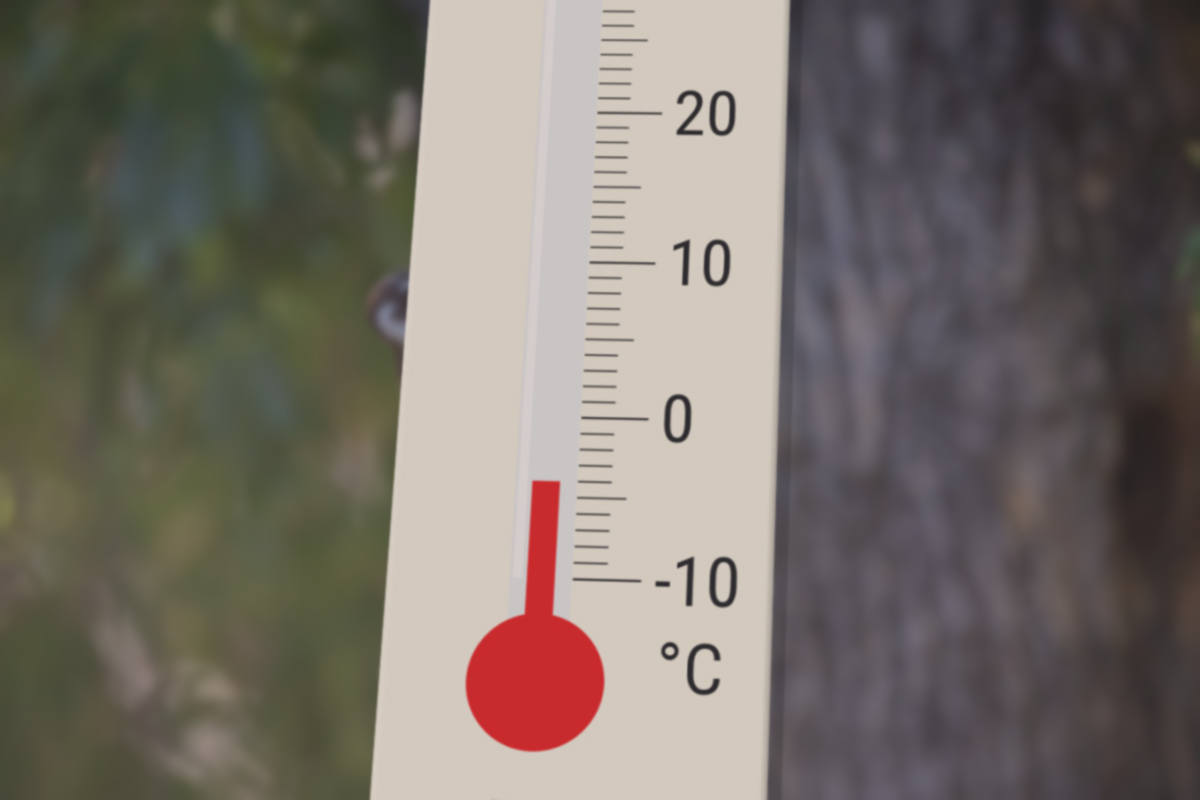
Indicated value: -4 °C
